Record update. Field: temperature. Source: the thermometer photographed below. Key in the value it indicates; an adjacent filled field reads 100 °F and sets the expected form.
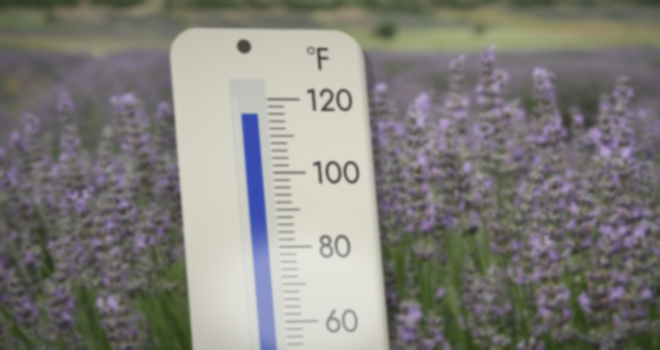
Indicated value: 116 °F
